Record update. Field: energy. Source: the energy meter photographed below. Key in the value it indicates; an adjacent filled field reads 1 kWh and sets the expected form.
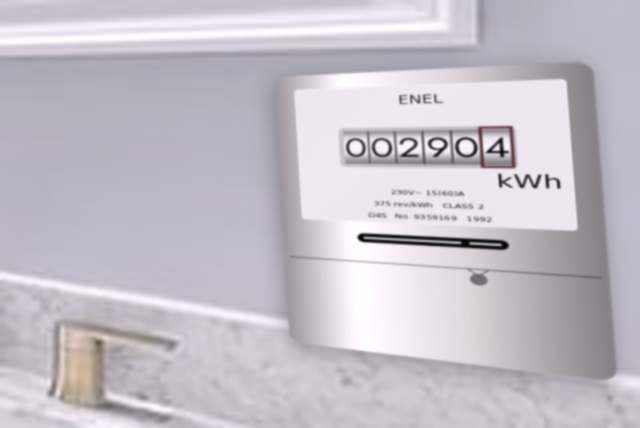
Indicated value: 290.4 kWh
